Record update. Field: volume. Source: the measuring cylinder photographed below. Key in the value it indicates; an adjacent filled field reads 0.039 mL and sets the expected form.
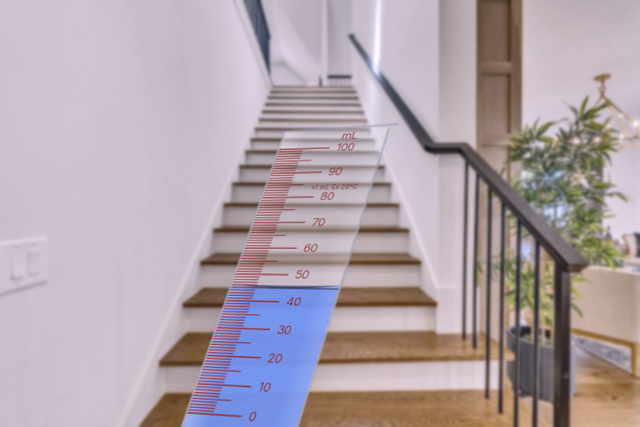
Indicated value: 45 mL
